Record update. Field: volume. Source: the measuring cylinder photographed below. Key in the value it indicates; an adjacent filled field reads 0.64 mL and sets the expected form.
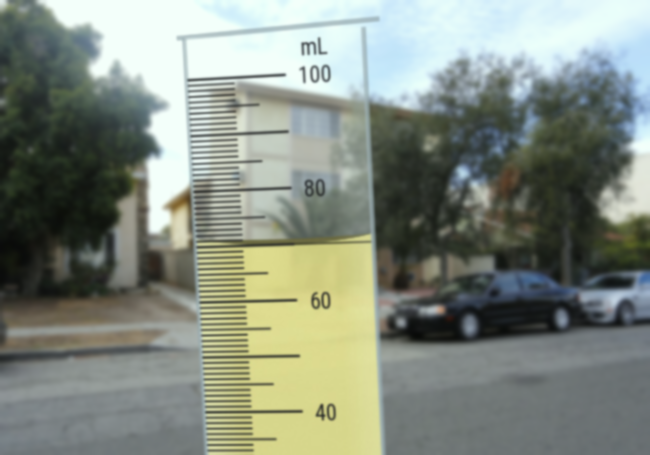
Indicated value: 70 mL
